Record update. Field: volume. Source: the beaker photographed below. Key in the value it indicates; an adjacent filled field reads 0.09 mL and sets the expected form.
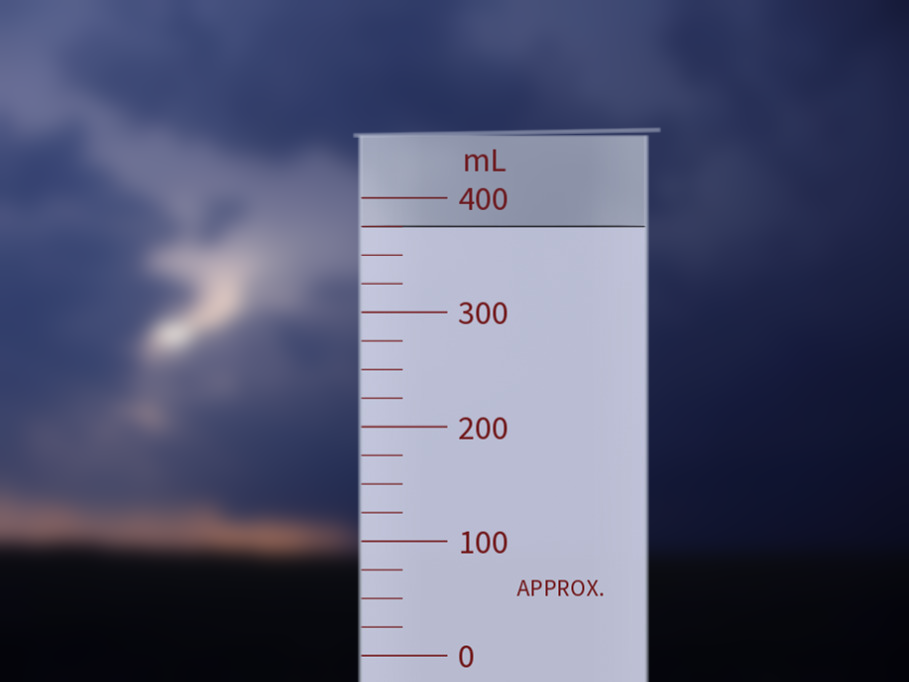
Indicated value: 375 mL
